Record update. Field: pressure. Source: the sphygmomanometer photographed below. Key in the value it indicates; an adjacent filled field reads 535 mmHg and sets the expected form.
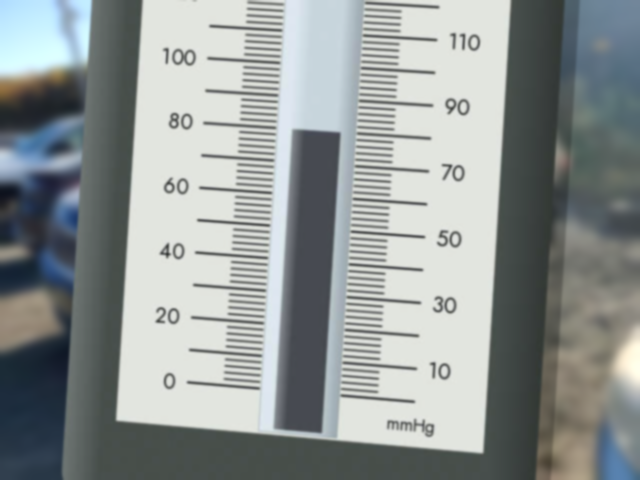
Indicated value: 80 mmHg
